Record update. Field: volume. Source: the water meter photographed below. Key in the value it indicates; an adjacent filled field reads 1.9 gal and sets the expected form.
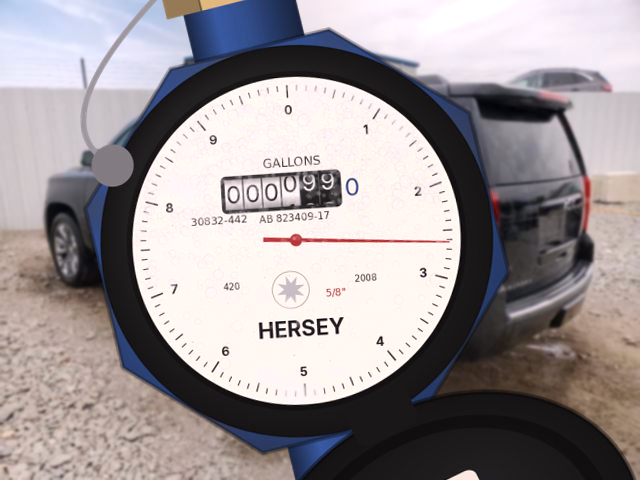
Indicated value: 992.6 gal
